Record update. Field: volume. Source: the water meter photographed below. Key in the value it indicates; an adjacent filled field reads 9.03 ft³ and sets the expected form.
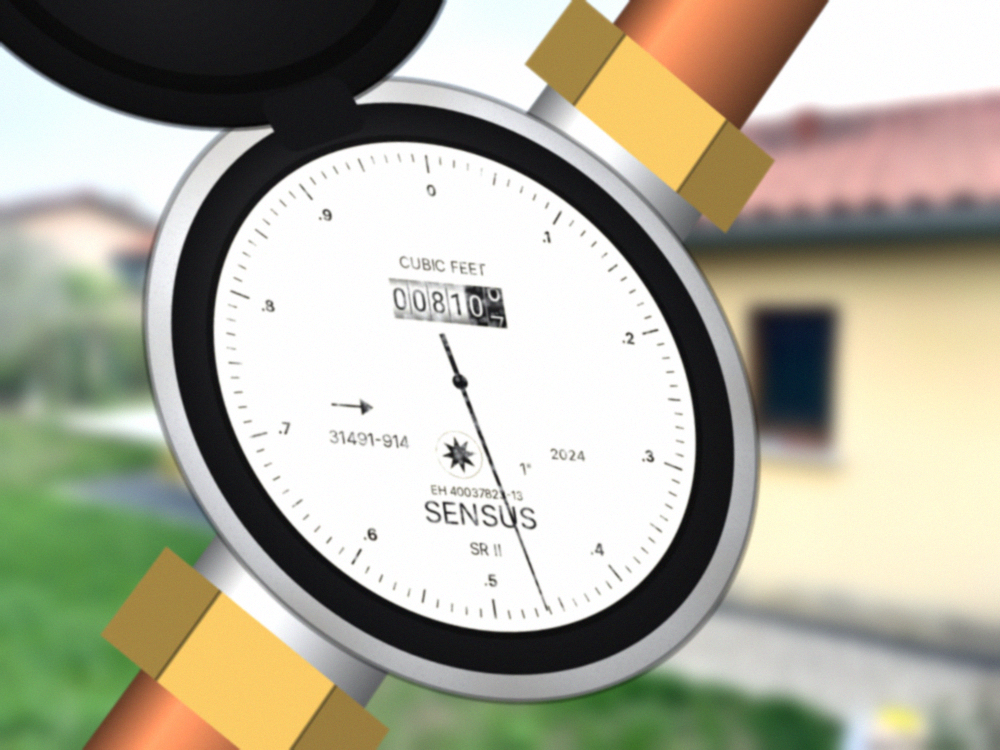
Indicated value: 8106.46 ft³
